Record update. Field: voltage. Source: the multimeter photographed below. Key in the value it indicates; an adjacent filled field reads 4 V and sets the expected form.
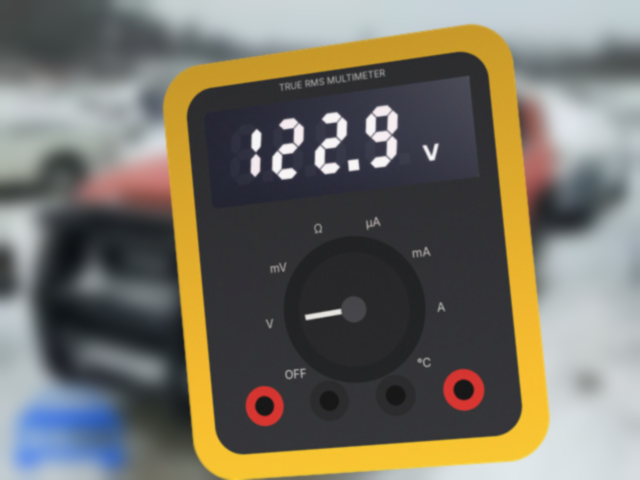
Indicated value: 122.9 V
